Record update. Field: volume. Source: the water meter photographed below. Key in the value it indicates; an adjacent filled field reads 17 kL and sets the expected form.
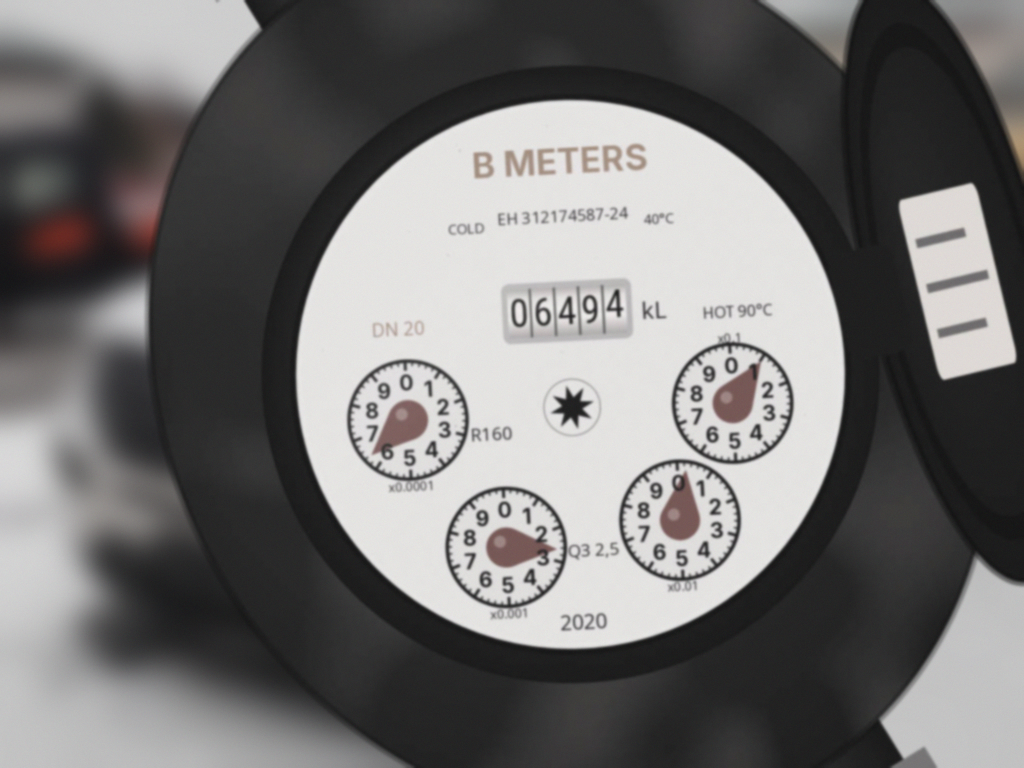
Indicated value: 6494.1026 kL
